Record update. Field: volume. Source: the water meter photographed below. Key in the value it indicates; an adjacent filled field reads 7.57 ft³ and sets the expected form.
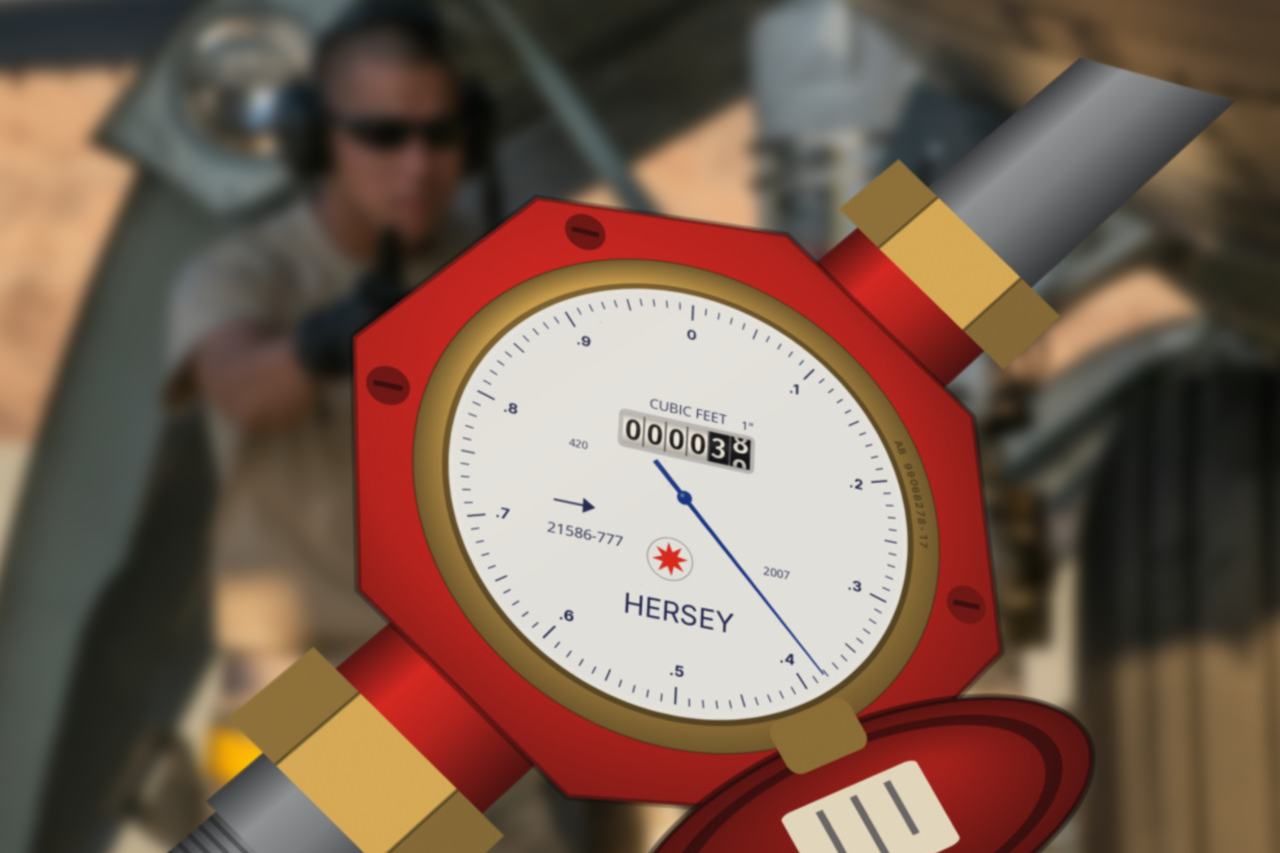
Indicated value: 38.38 ft³
